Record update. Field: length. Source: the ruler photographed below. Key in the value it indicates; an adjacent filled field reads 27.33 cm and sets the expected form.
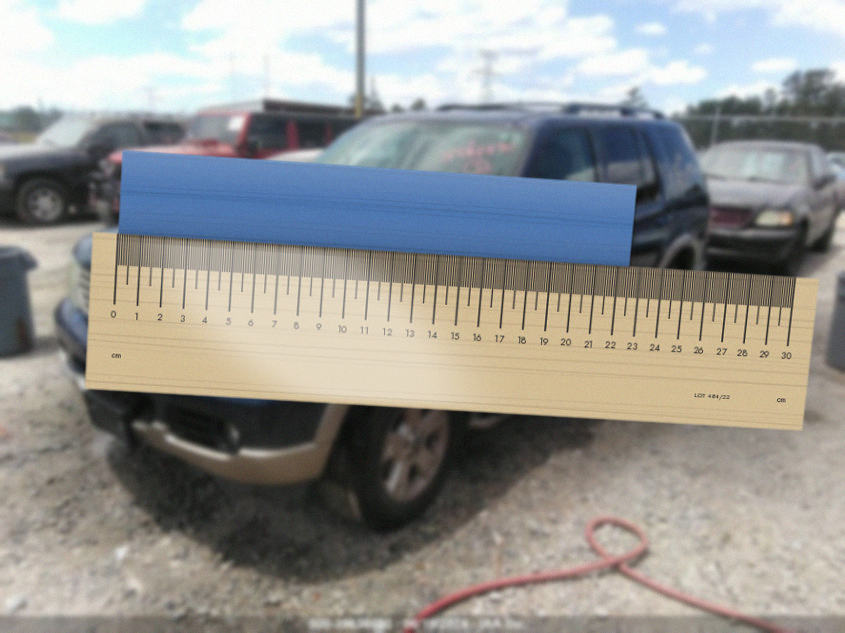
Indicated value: 22.5 cm
